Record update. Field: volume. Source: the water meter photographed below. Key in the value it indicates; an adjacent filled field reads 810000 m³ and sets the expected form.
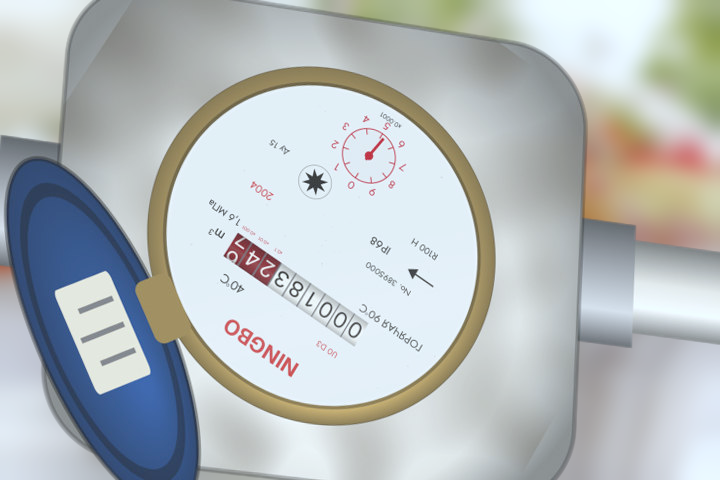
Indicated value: 183.2465 m³
